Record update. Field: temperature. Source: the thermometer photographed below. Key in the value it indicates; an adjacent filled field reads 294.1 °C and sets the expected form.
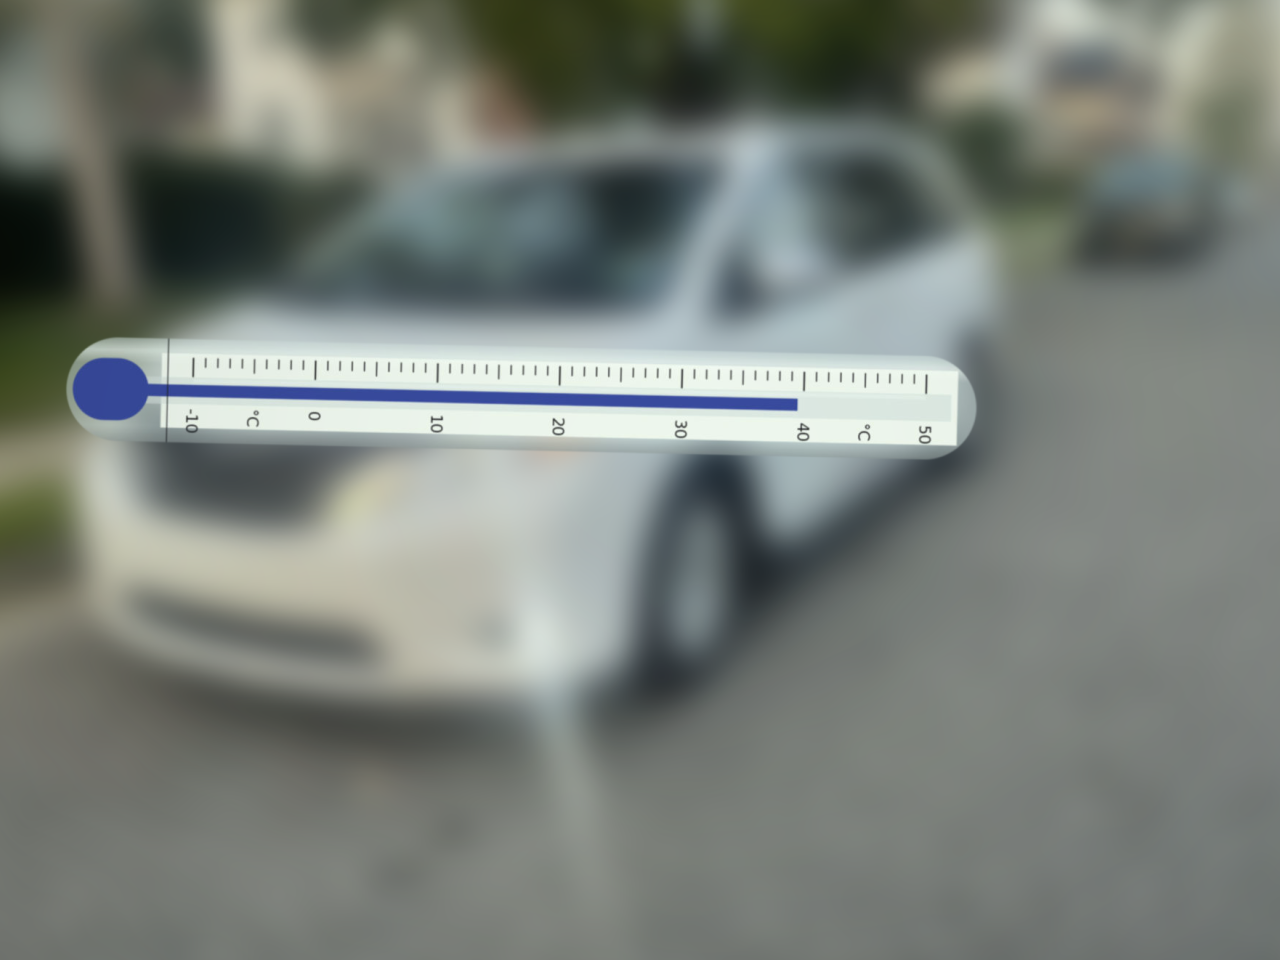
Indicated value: 39.5 °C
